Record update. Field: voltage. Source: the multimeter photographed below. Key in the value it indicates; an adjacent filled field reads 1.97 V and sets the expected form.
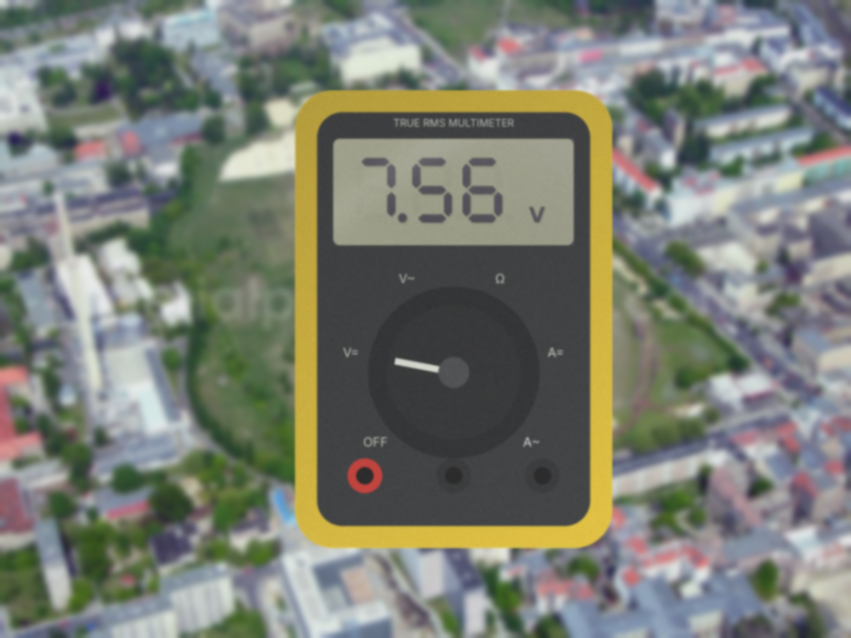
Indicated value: 7.56 V
